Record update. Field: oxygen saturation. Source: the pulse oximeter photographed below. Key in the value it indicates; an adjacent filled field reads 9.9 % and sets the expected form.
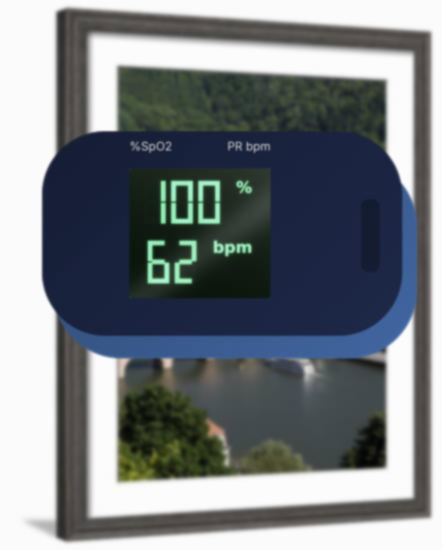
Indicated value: 100 %
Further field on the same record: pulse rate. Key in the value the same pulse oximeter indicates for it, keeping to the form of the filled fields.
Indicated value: 62 bpm
